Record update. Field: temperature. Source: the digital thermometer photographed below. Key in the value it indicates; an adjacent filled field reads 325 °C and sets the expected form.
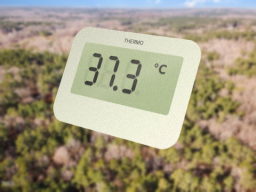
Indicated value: 37.3 °C
